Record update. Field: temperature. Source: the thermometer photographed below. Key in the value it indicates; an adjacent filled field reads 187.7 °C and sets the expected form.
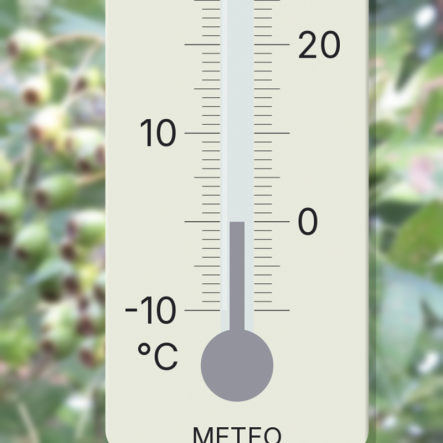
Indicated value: 0 °C
